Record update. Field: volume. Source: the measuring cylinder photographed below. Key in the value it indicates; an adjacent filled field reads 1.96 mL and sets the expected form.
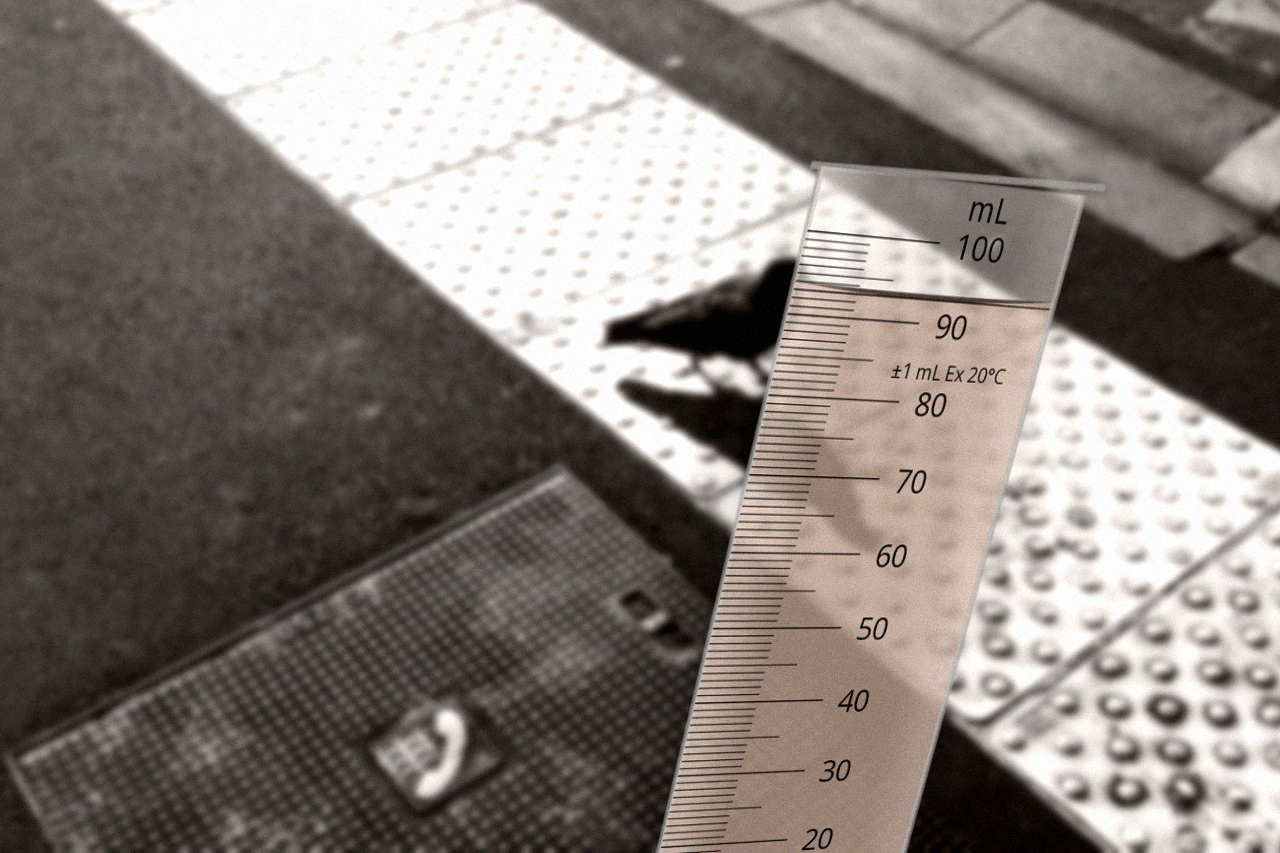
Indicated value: 93 mL
